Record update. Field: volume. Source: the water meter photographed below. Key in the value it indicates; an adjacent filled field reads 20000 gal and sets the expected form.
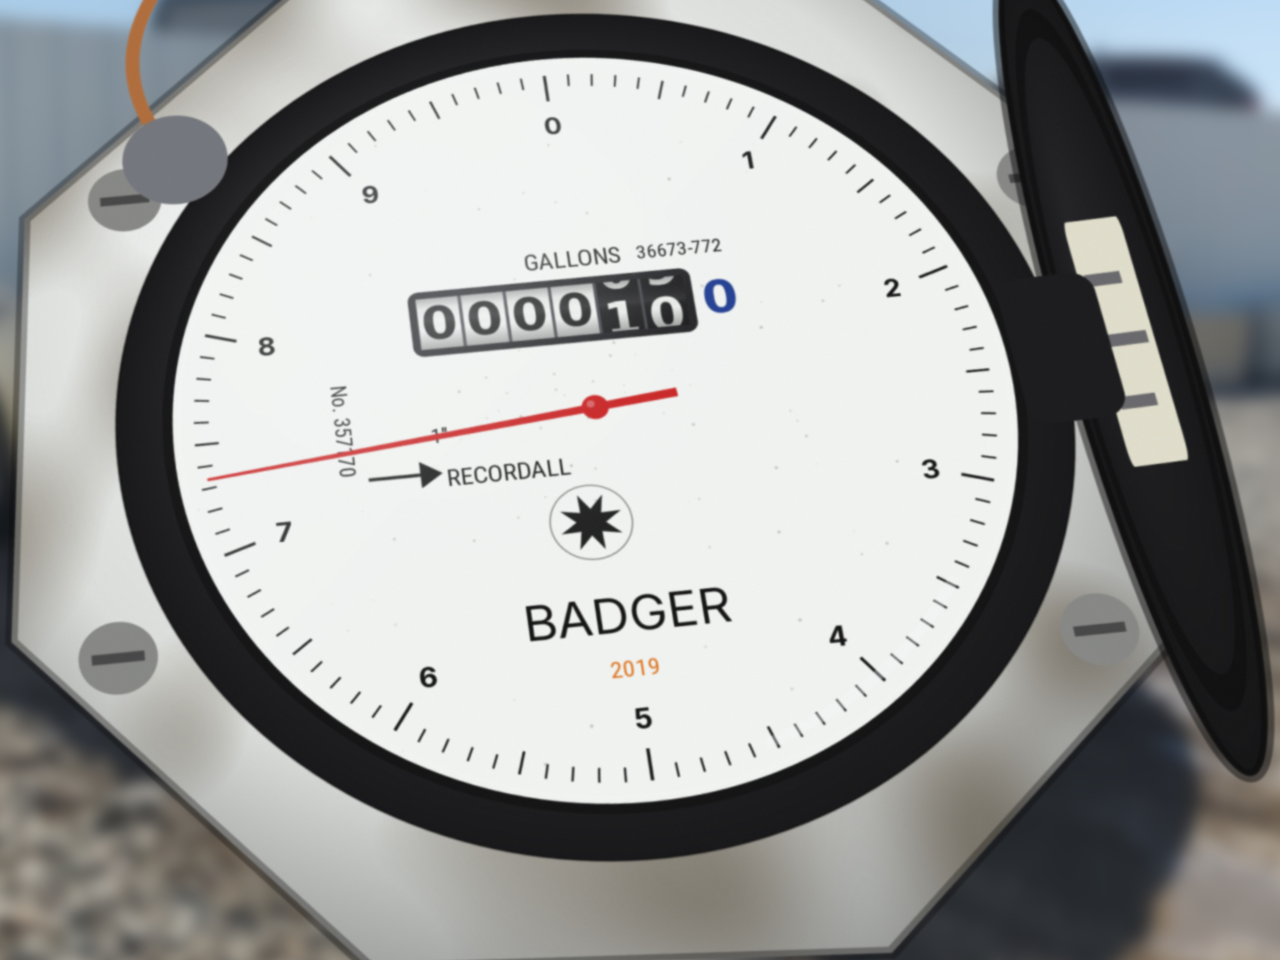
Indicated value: 97.3 gal
